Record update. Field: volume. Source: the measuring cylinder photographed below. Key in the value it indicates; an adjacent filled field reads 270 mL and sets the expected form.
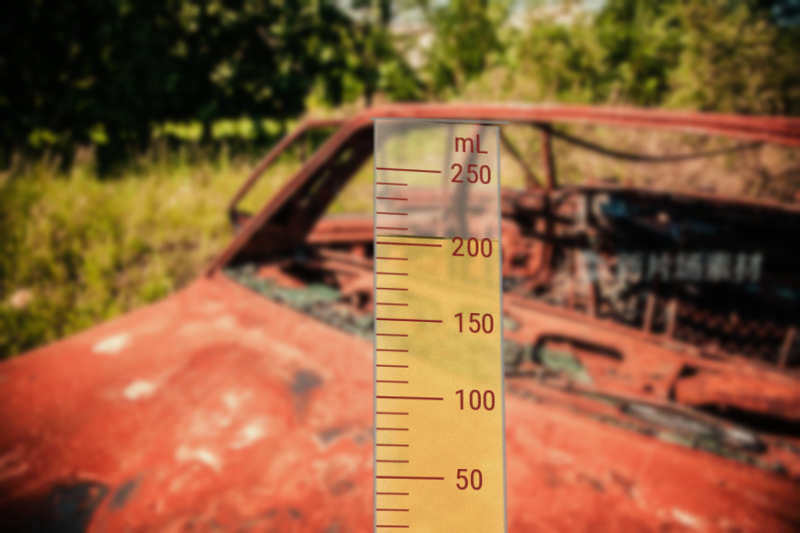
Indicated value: 205 mL
